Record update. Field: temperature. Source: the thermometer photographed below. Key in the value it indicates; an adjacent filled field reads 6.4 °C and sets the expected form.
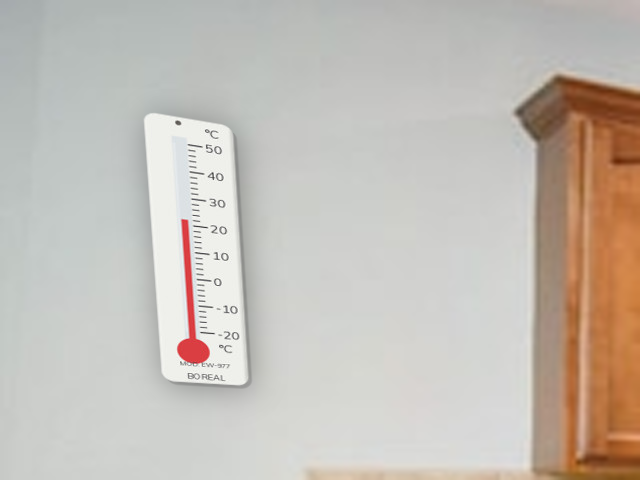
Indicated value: 22 °C
